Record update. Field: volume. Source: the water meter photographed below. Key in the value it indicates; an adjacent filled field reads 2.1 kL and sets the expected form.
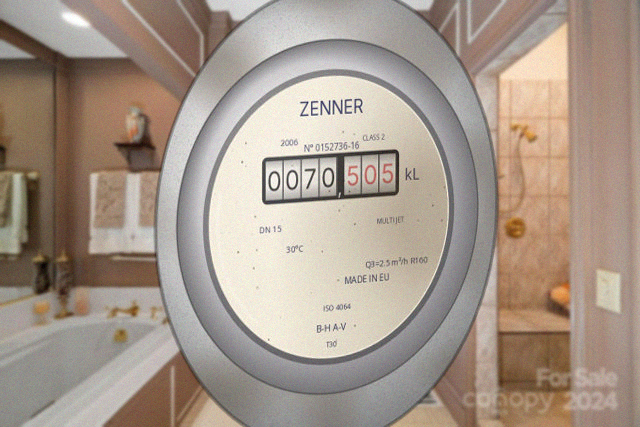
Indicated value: 70.505 kL
